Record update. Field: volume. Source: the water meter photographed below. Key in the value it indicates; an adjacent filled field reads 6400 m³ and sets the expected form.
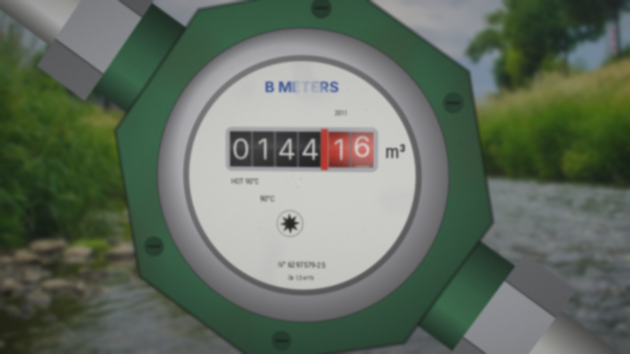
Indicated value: 144.16 m³
